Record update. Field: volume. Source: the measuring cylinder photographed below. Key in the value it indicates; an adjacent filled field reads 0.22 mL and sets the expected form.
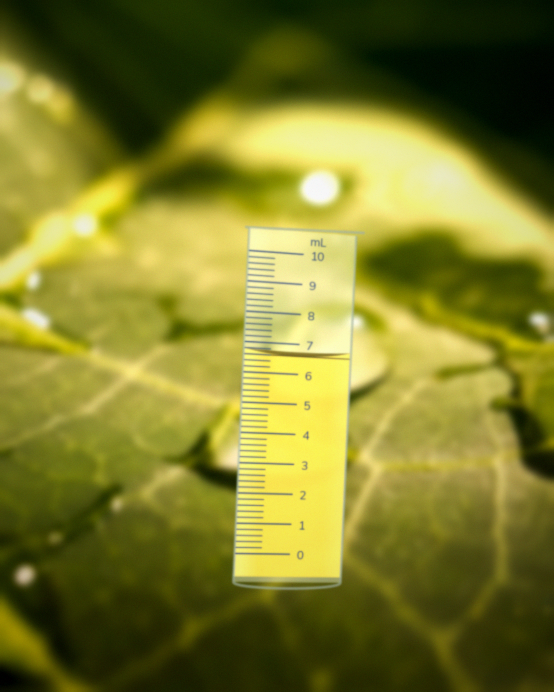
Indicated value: 6.6 mL
